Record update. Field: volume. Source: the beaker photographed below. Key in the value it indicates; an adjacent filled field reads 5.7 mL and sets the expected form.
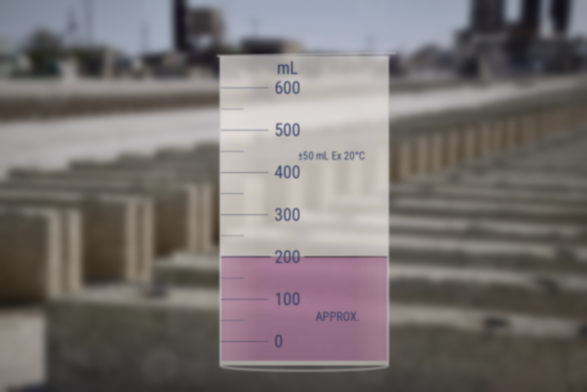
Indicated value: 200 mL
